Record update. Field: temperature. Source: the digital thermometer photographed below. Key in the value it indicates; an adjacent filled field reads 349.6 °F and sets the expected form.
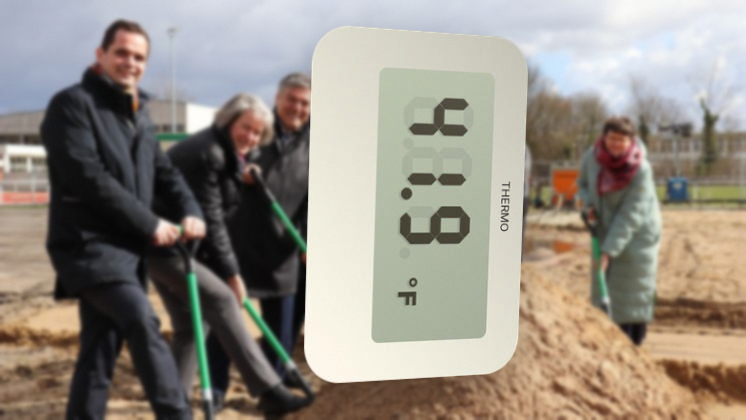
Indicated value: 41.9 °F
